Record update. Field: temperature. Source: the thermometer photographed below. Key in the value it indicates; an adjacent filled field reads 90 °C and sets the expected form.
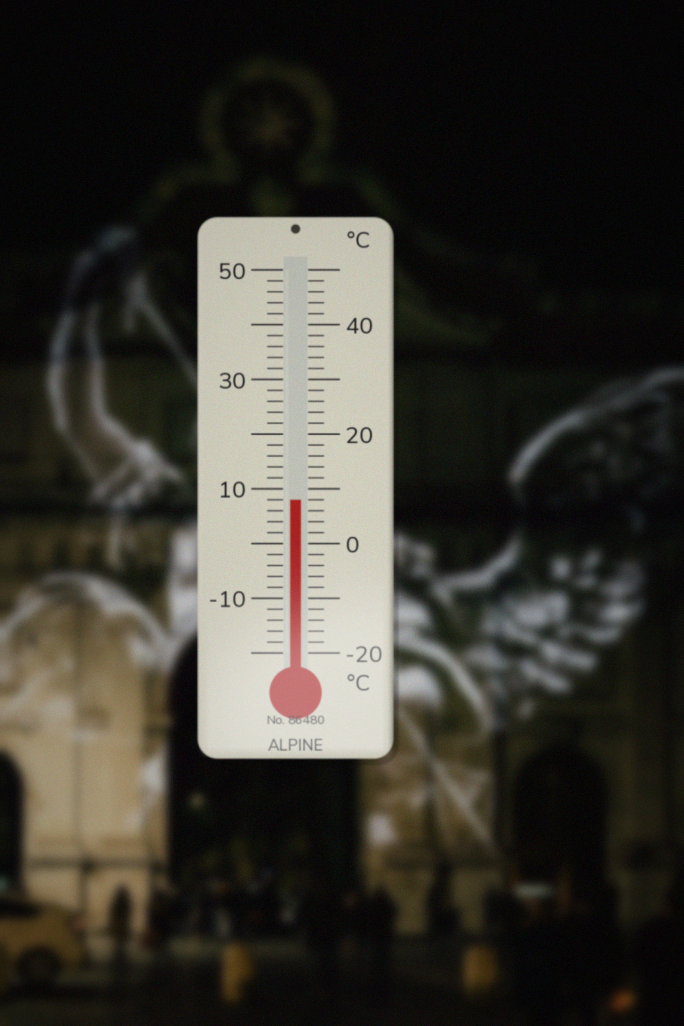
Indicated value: 8 °C
